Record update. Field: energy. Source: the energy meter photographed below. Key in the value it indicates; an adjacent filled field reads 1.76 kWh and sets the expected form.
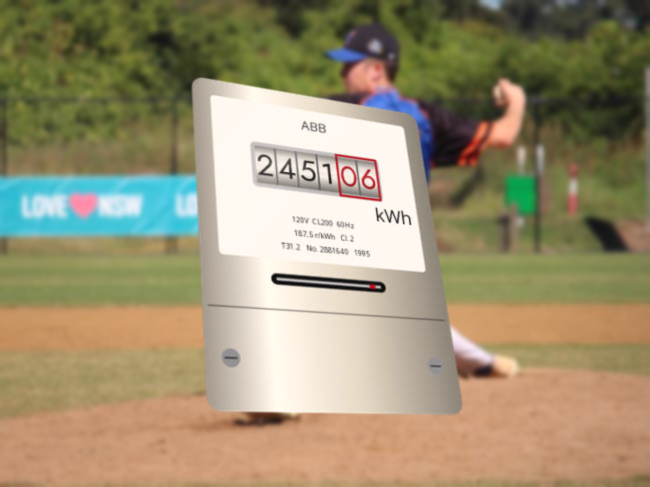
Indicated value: 2451.06 kWh
